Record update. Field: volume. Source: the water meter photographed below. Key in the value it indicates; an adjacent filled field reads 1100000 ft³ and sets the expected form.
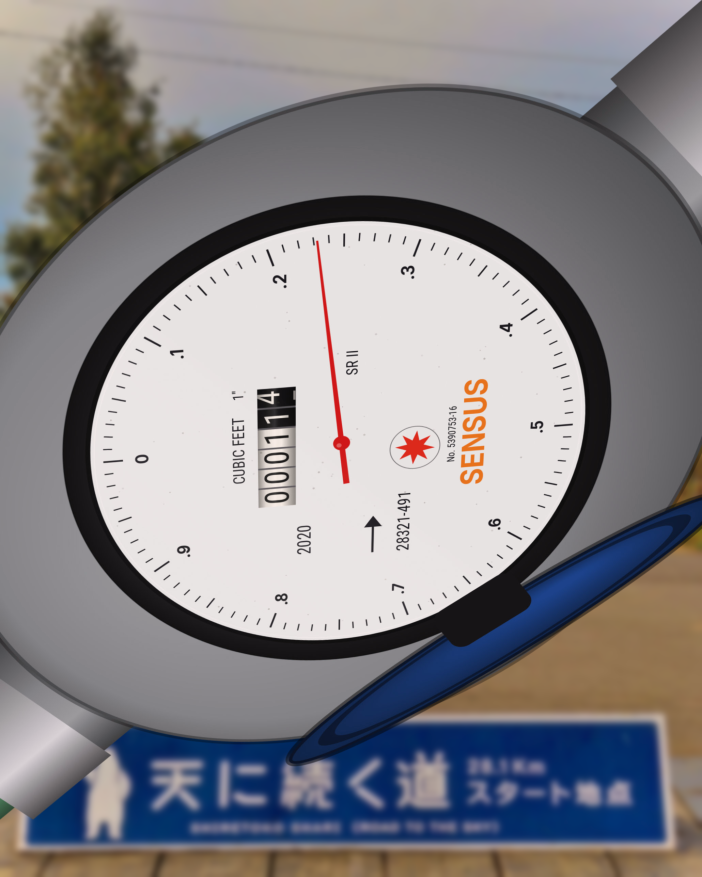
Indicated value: 114.23 ft³
